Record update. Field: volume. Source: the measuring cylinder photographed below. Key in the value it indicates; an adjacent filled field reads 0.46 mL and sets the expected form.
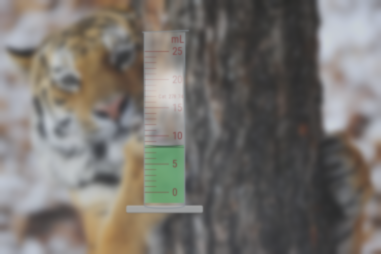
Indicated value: 8 mL
